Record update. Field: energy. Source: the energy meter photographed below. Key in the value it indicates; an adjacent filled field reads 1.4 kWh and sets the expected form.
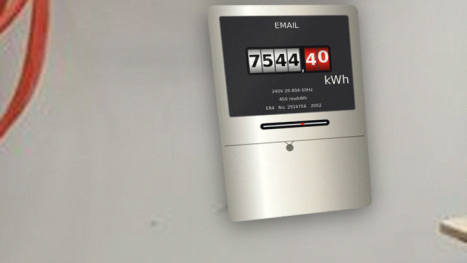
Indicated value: 7544.40 kWh
